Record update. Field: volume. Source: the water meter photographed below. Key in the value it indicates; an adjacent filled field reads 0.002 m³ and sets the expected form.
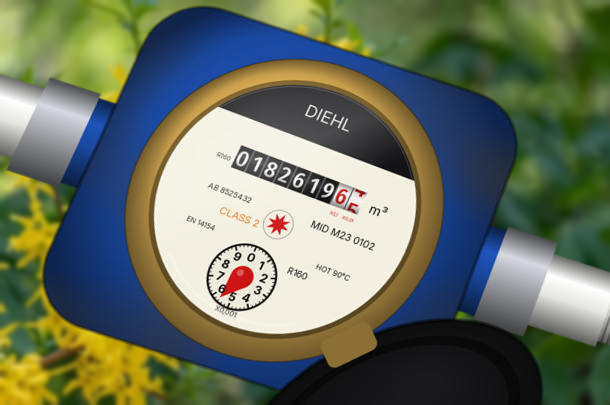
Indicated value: 182619.645 m³
